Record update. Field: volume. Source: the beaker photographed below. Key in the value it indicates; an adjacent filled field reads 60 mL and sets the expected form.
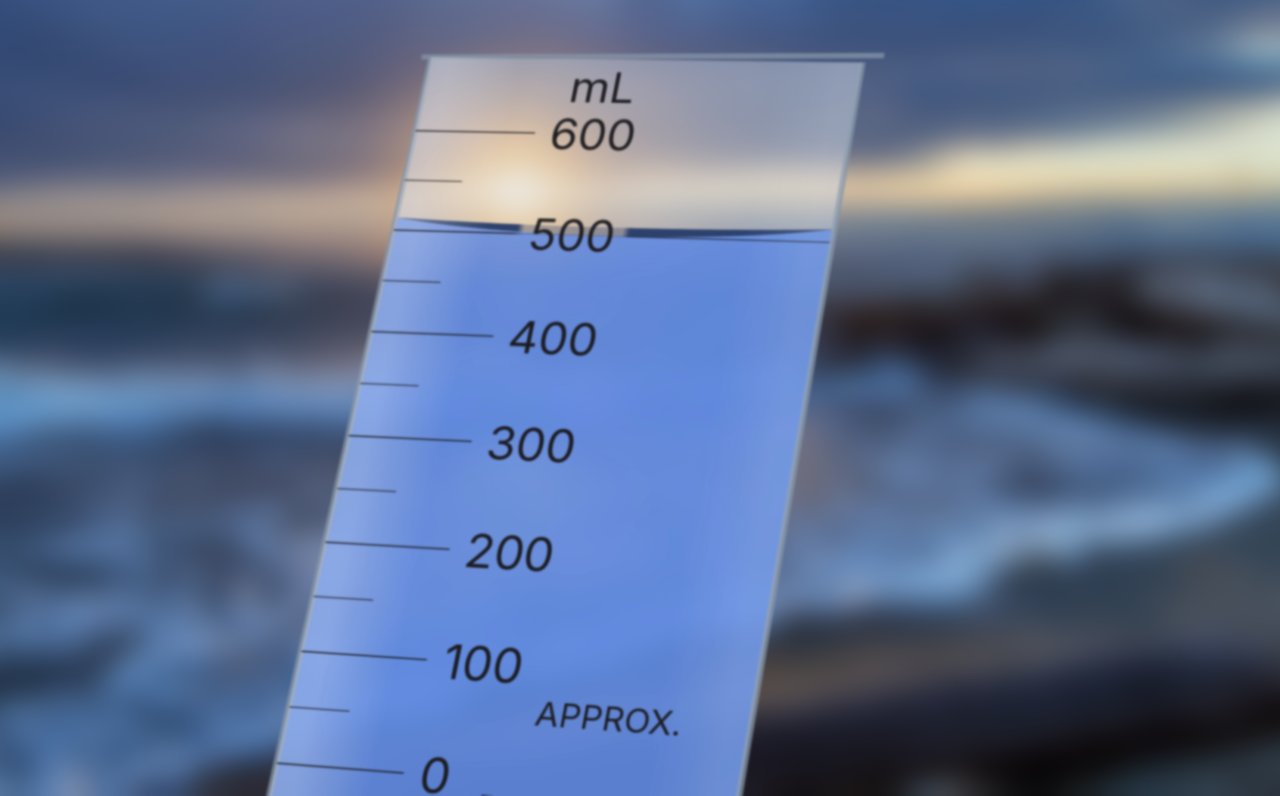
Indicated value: 500 mL
